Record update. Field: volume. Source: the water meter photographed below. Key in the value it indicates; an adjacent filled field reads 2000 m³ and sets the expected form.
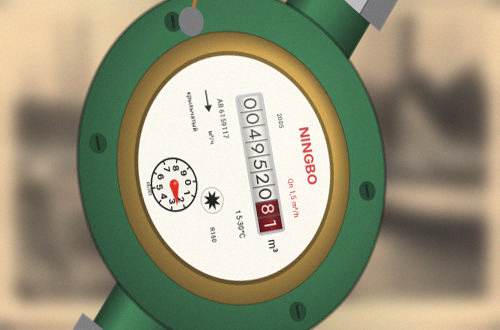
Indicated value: 49520.812 m³
